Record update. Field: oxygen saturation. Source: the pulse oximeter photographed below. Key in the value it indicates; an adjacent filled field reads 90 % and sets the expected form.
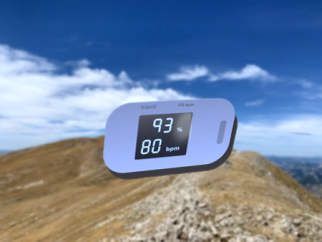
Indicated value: 93 %
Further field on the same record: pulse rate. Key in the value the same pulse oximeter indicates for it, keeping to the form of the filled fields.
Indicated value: 80 bpm
